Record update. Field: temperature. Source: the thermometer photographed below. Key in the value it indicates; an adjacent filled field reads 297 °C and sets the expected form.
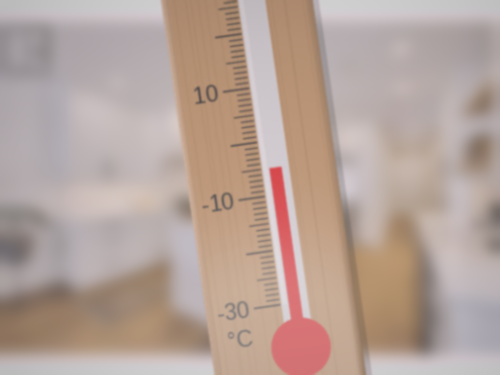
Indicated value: -5 °C
